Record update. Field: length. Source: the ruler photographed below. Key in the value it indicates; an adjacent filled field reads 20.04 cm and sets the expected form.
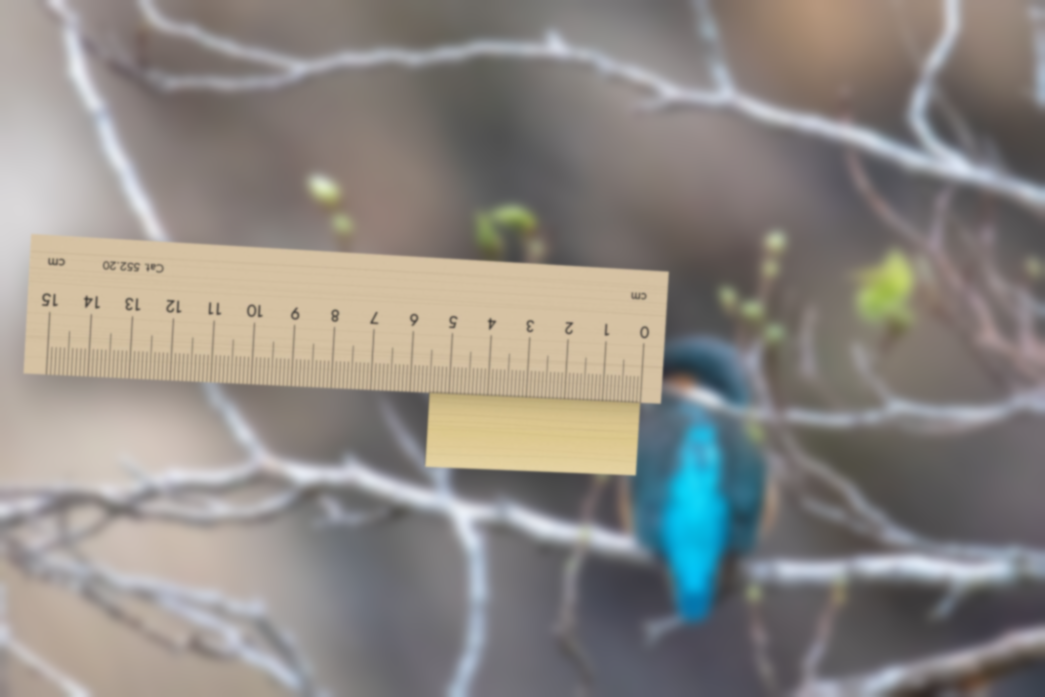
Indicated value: 5.5 cm
